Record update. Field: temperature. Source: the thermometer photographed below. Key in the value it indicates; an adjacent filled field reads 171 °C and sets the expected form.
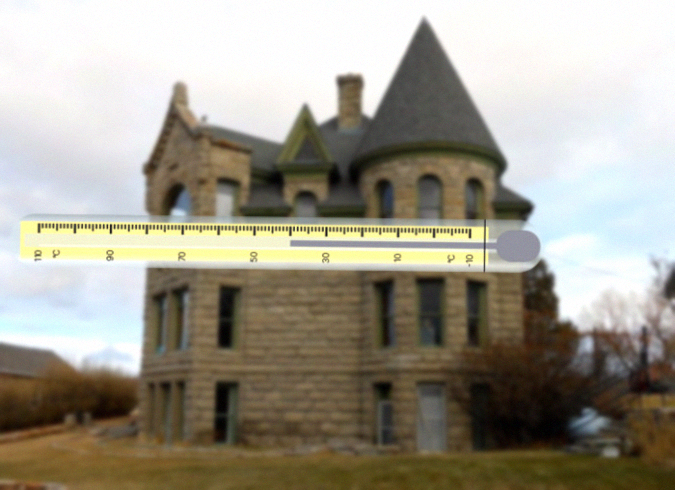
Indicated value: 40 °C
